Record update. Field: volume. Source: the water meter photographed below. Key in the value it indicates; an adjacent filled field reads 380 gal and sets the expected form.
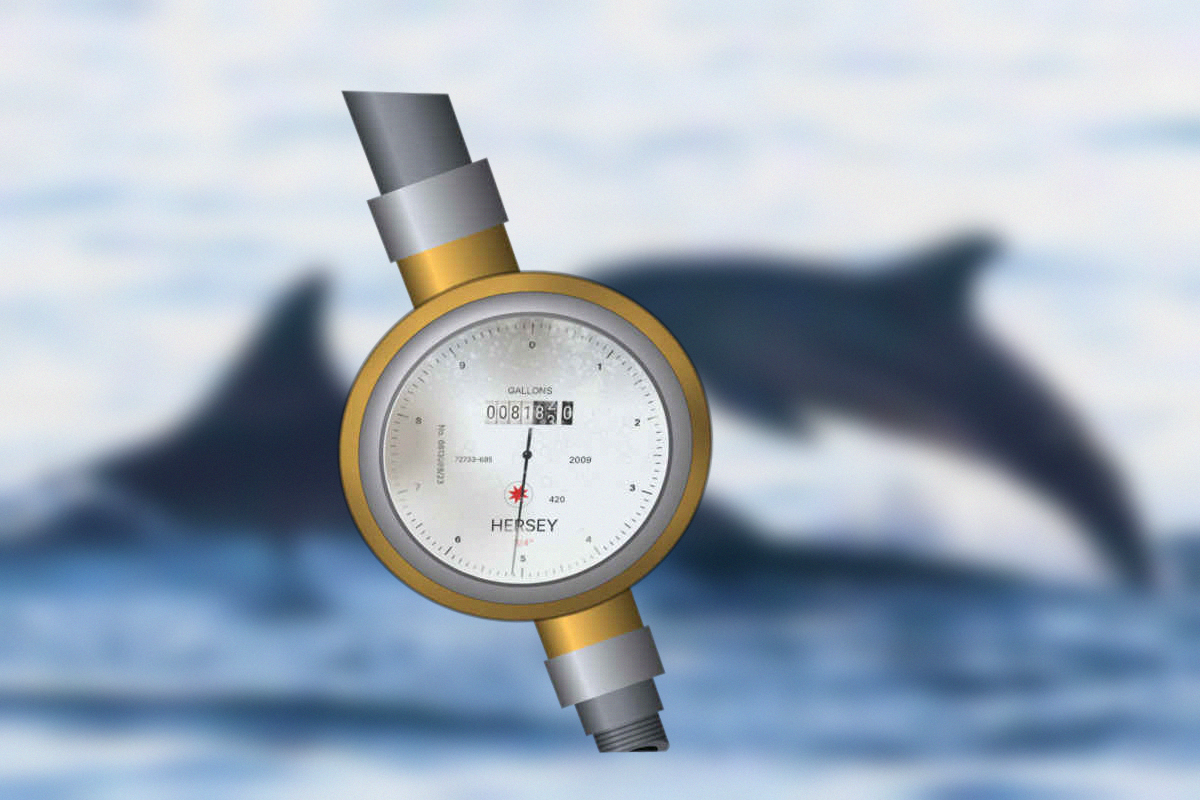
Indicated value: 81825.1 gal
